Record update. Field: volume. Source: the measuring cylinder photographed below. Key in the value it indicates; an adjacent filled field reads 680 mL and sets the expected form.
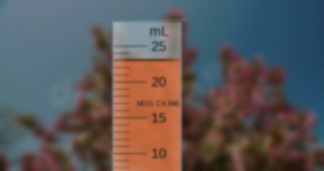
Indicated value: 23 mL
